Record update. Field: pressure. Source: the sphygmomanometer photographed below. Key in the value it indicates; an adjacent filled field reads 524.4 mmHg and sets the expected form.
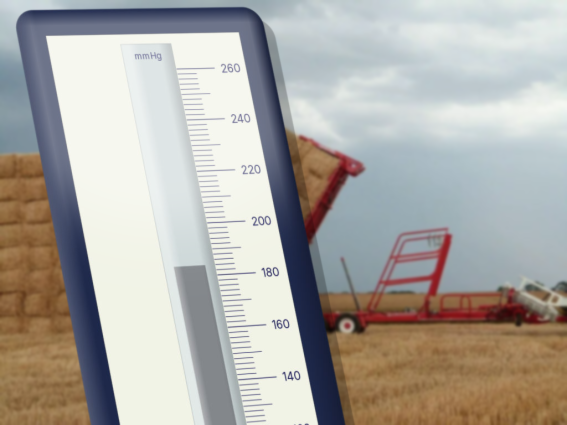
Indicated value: 184 mmHg
